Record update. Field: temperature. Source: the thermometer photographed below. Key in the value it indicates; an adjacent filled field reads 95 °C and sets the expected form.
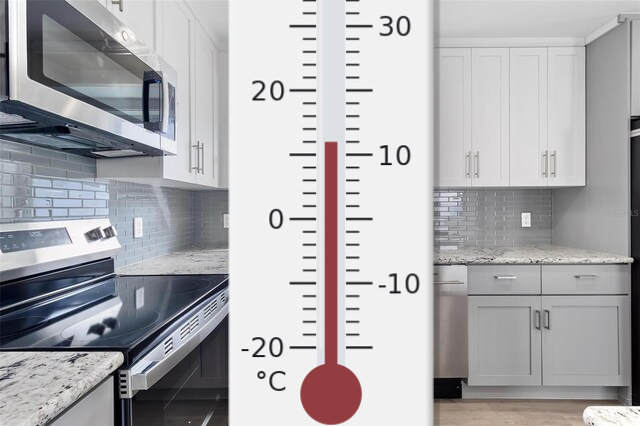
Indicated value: 12 °C
